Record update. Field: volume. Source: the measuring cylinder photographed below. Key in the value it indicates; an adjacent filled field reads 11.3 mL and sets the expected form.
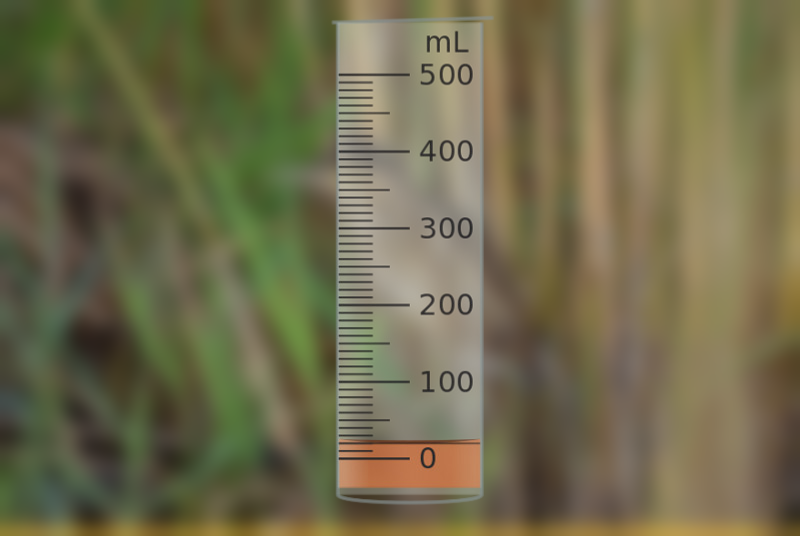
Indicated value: 20 mL
